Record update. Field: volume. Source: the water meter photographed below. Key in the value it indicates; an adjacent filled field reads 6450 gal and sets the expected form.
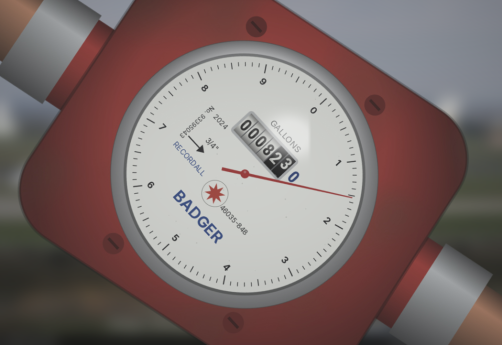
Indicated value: 8231.5 gal
